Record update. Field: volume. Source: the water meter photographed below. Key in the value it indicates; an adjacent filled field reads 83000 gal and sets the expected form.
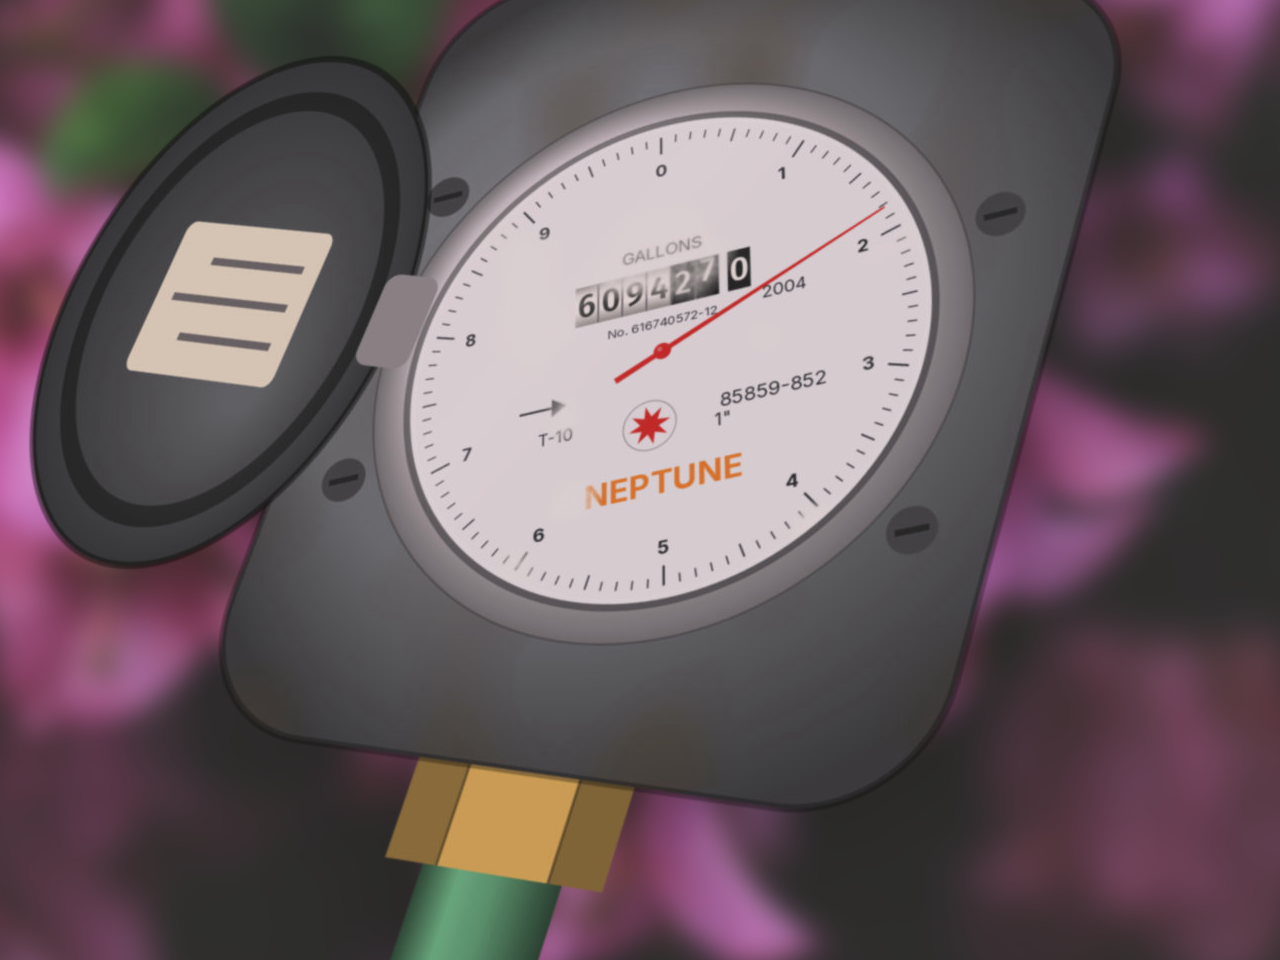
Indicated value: 6094271.8 gal
